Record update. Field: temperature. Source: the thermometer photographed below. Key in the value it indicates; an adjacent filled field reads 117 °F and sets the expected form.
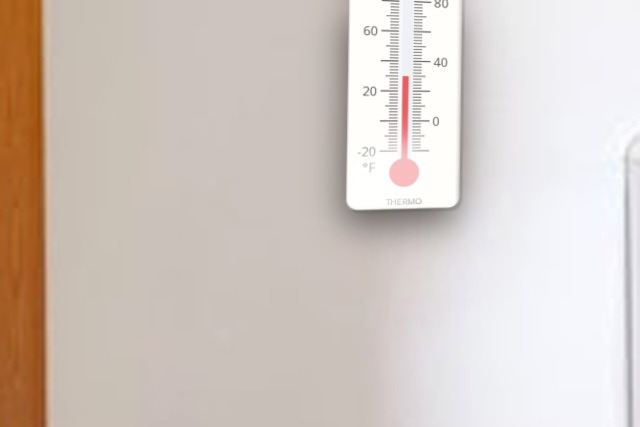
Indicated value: 30 °F
